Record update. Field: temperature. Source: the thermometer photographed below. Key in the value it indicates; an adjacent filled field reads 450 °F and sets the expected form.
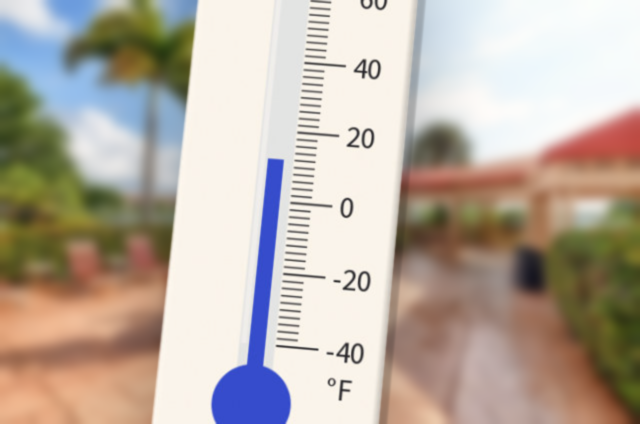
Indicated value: 12 °F
